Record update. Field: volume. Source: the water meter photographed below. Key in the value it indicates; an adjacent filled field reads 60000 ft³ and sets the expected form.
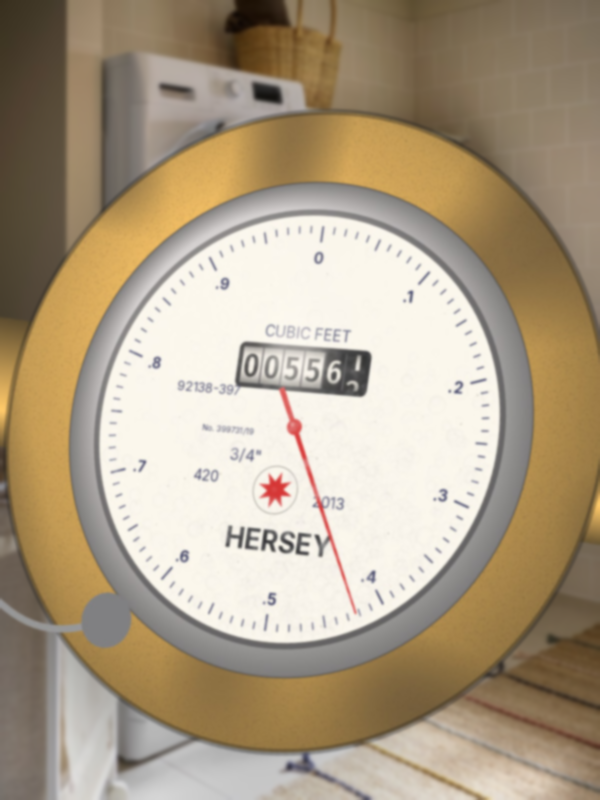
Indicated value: 5561.42 ft³
